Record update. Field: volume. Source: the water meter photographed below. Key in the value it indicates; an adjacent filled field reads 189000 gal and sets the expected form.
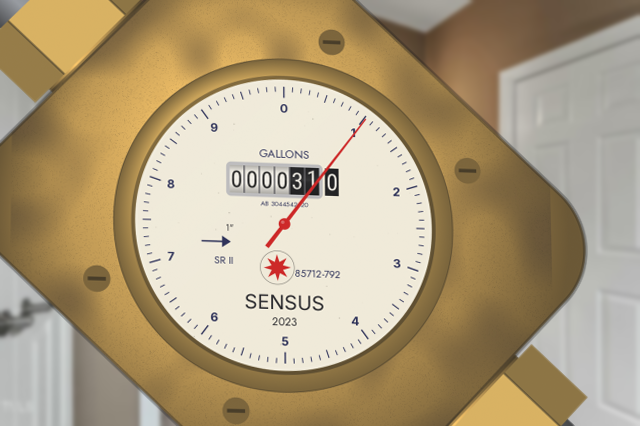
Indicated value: 311.0 gal
